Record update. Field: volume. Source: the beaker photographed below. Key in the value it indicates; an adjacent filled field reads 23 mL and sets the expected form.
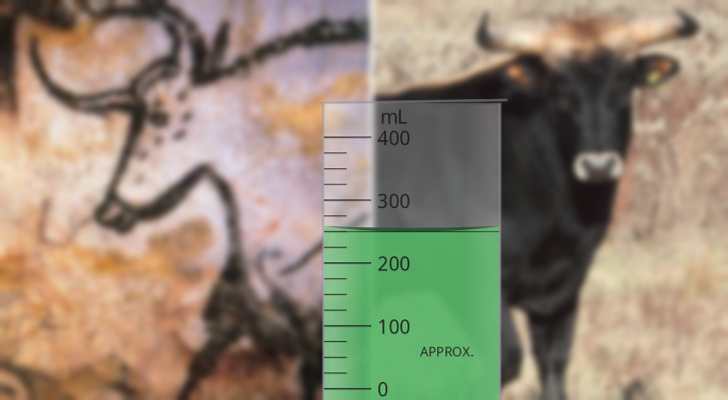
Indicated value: 250 mL
